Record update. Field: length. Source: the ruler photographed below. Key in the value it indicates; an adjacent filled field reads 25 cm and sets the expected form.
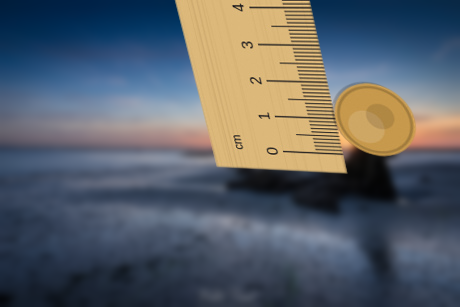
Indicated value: 2 cm
